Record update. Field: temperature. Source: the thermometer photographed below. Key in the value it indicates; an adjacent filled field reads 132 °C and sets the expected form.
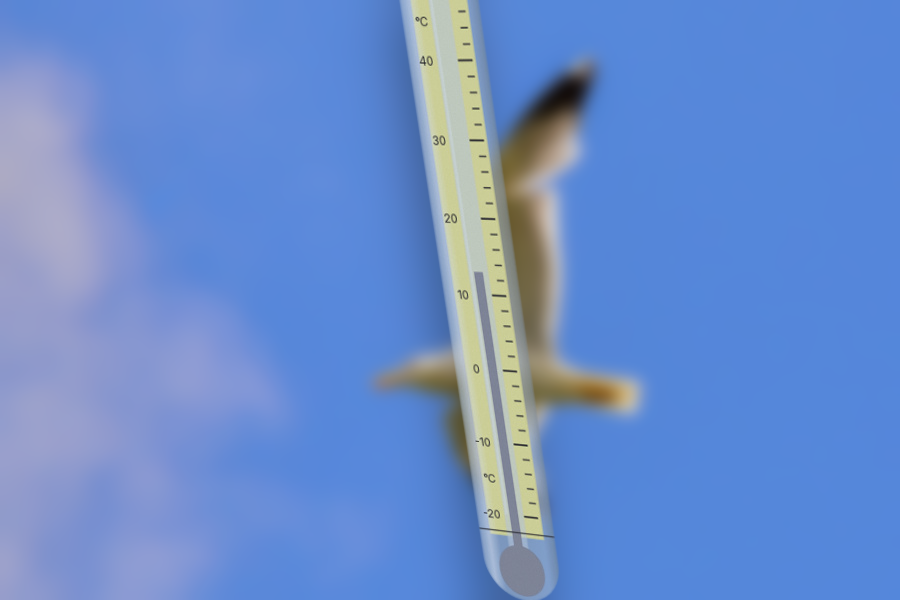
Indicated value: 13 °C
